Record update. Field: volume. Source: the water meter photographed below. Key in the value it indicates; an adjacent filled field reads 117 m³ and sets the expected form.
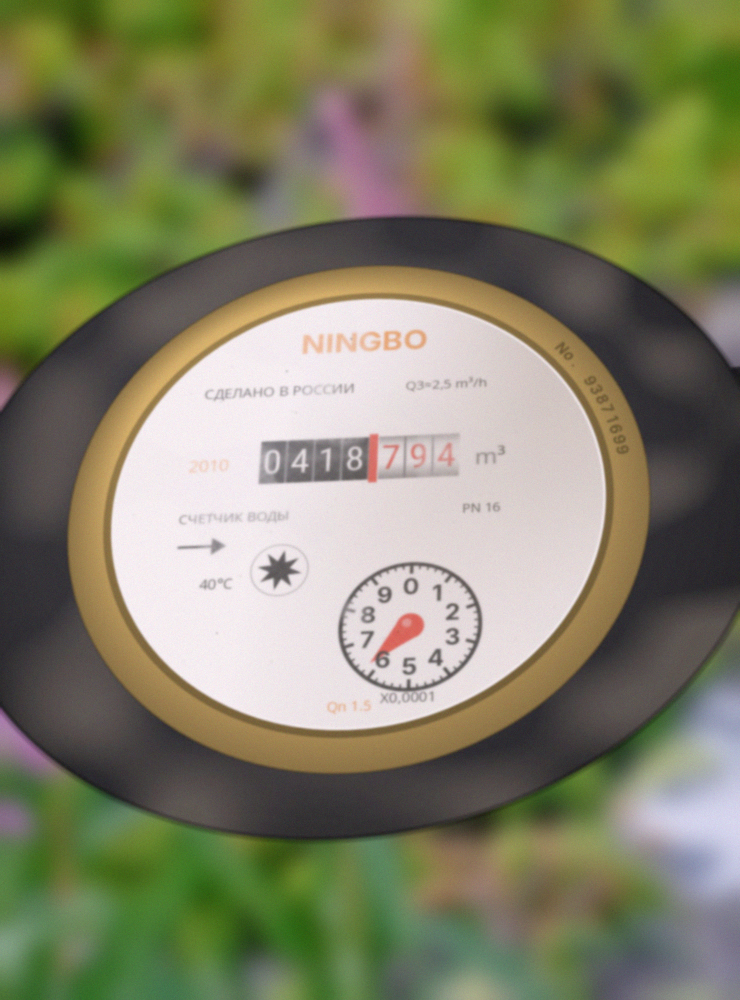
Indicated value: 418.7946 m³
